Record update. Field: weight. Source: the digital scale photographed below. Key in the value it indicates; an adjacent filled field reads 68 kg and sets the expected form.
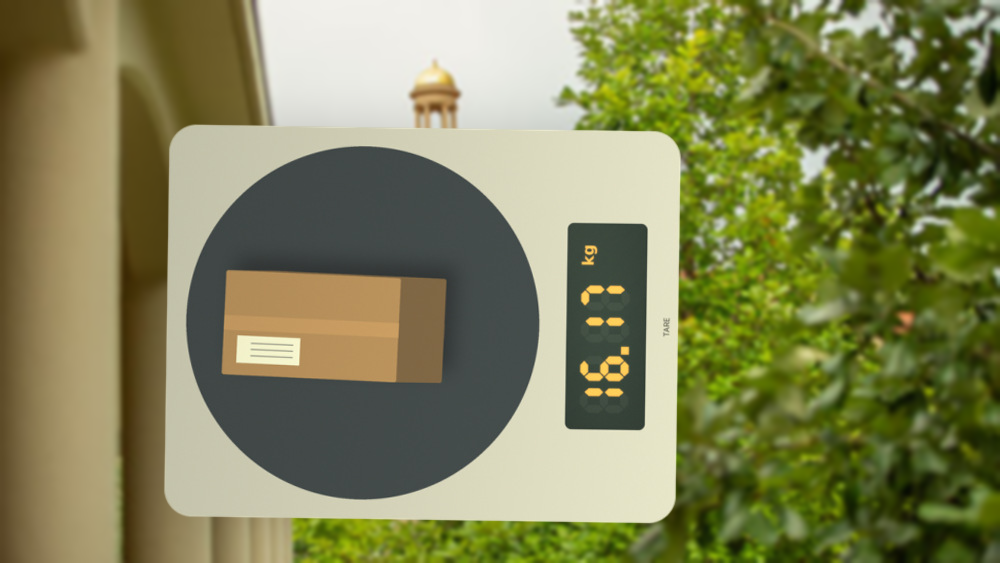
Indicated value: 16.17 kg
